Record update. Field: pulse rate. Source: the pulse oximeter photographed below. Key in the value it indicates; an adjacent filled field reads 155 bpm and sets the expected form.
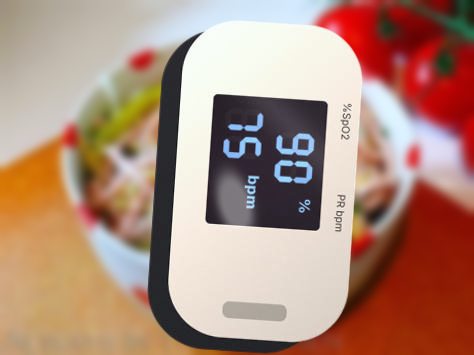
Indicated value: 75 bpm
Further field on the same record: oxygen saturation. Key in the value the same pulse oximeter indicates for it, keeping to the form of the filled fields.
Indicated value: 90 %
